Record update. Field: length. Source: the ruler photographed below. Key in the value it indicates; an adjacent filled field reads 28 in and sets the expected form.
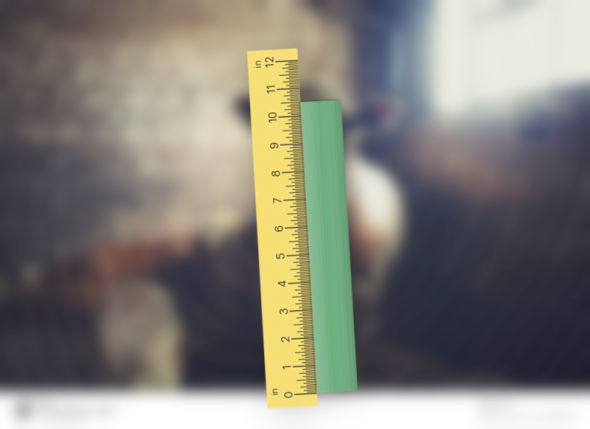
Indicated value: 10.5 in
